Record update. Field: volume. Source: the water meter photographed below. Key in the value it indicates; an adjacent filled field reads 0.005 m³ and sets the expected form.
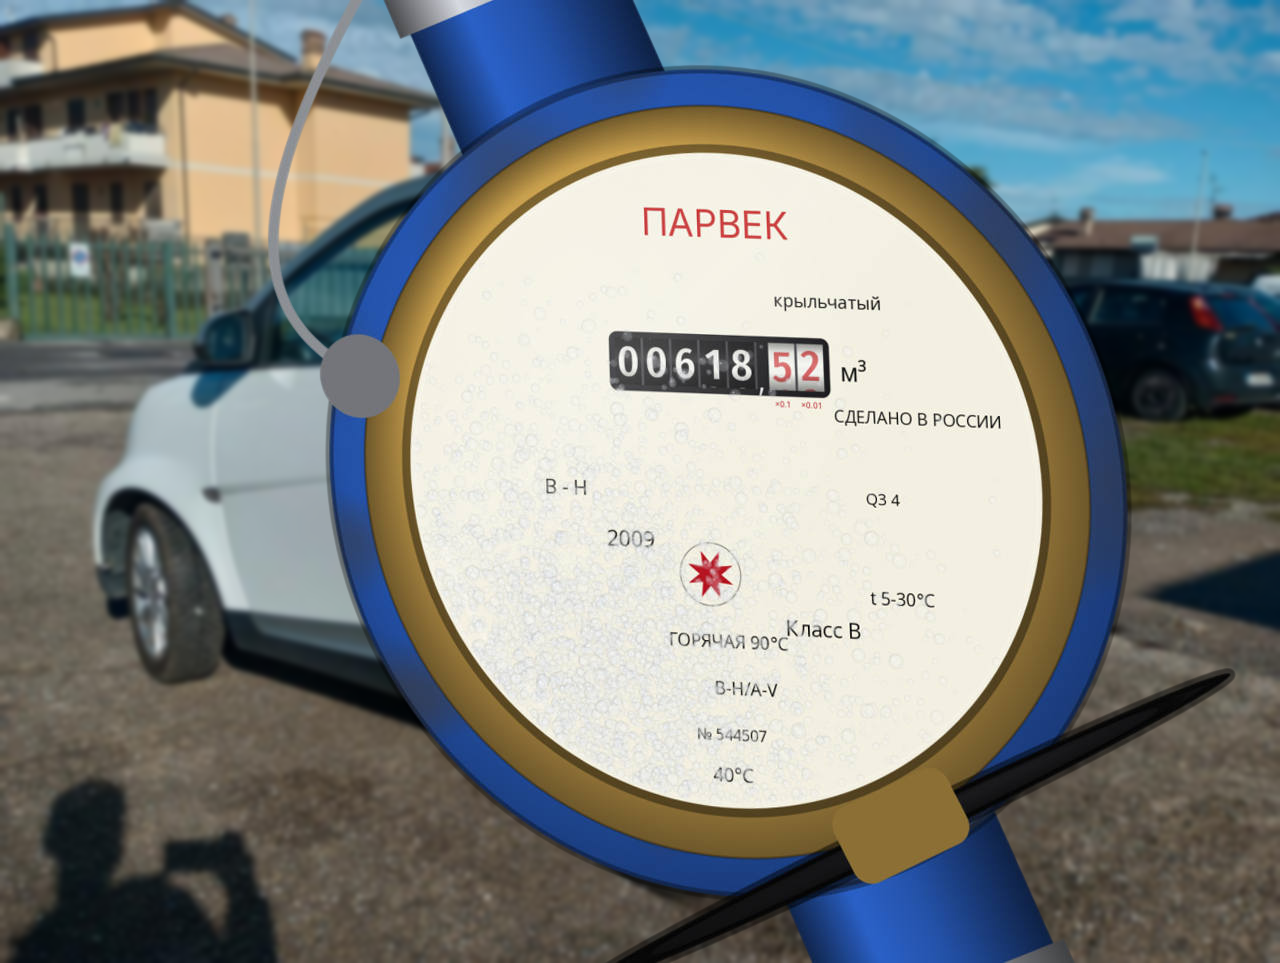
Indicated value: 618.52 m³
